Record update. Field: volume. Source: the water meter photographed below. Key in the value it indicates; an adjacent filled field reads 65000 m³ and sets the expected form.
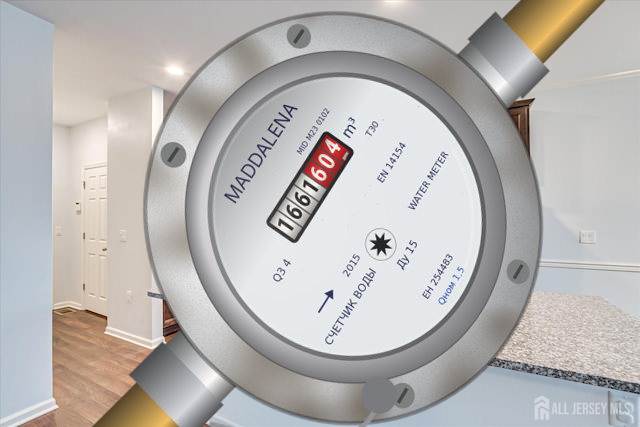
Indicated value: 1661.604 m³
